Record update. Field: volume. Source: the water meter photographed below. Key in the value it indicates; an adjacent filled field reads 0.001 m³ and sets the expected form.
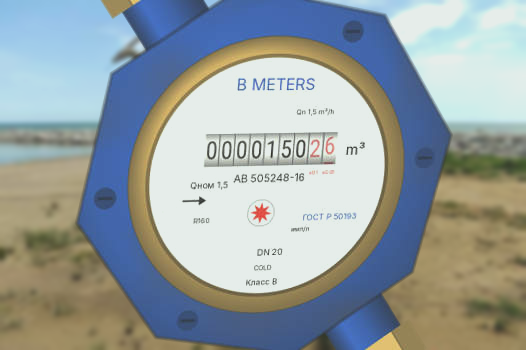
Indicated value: 150.26 m³
